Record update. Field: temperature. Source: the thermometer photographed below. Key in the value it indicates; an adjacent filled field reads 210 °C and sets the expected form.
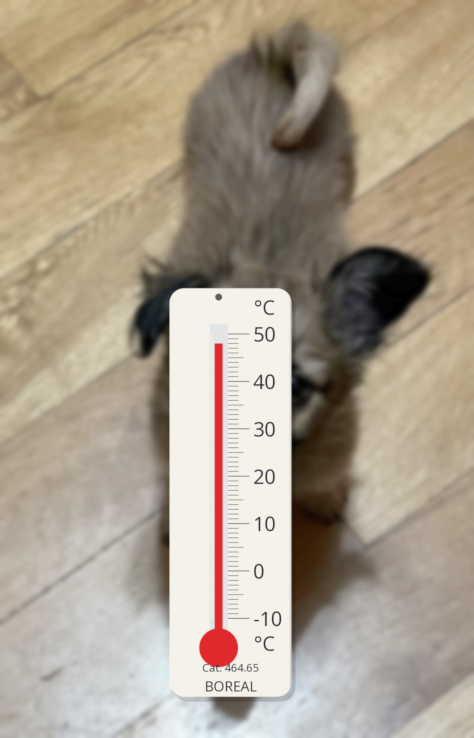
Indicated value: 48 °C
